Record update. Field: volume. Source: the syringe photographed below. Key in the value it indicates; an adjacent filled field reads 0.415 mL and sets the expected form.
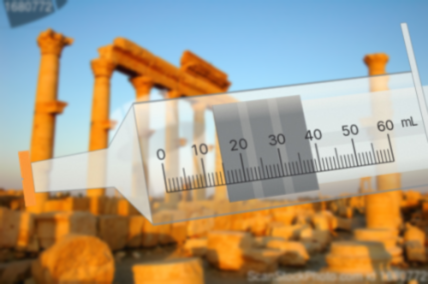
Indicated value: 15 mL
